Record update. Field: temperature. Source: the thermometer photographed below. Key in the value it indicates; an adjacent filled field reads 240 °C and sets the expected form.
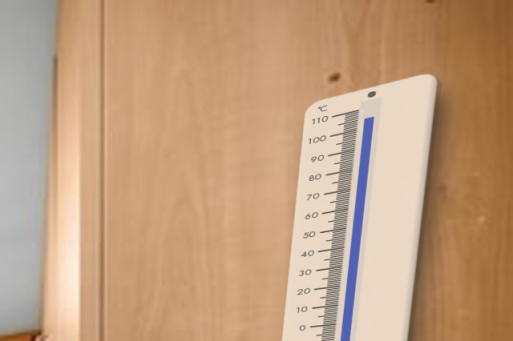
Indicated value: 105 °C
